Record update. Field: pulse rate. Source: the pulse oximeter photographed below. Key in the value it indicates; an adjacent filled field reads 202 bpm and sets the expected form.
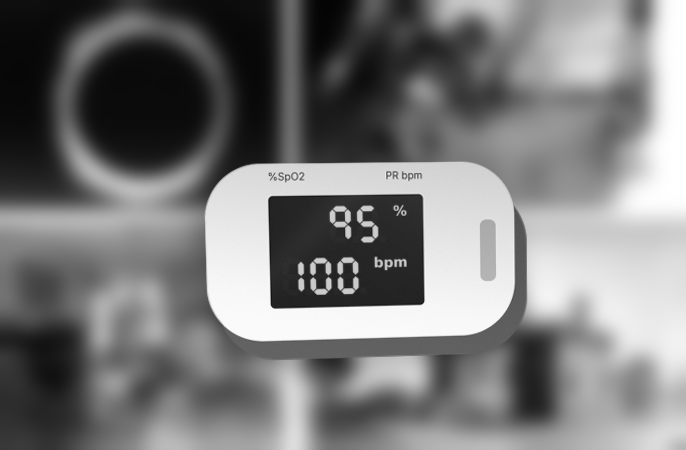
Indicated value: 100 bpm
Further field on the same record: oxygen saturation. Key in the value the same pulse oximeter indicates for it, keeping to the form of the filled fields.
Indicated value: 95 %
